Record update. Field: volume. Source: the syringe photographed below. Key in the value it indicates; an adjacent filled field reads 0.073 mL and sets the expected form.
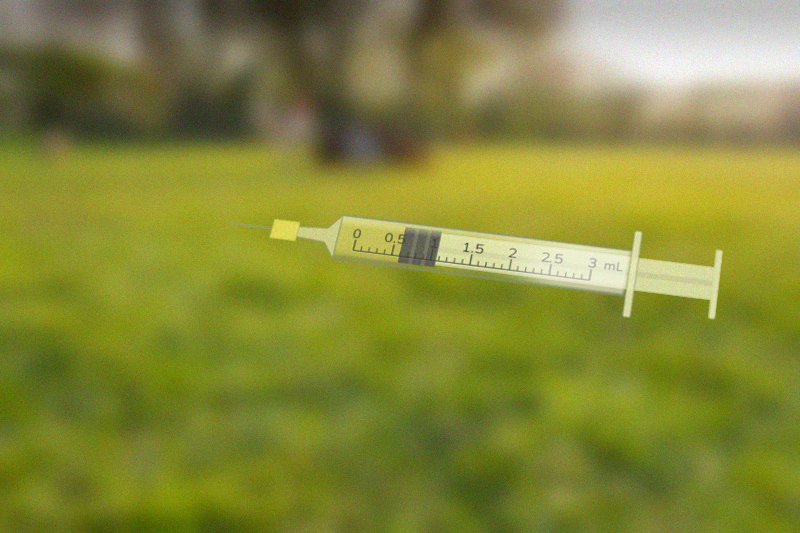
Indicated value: 0.6 mL
